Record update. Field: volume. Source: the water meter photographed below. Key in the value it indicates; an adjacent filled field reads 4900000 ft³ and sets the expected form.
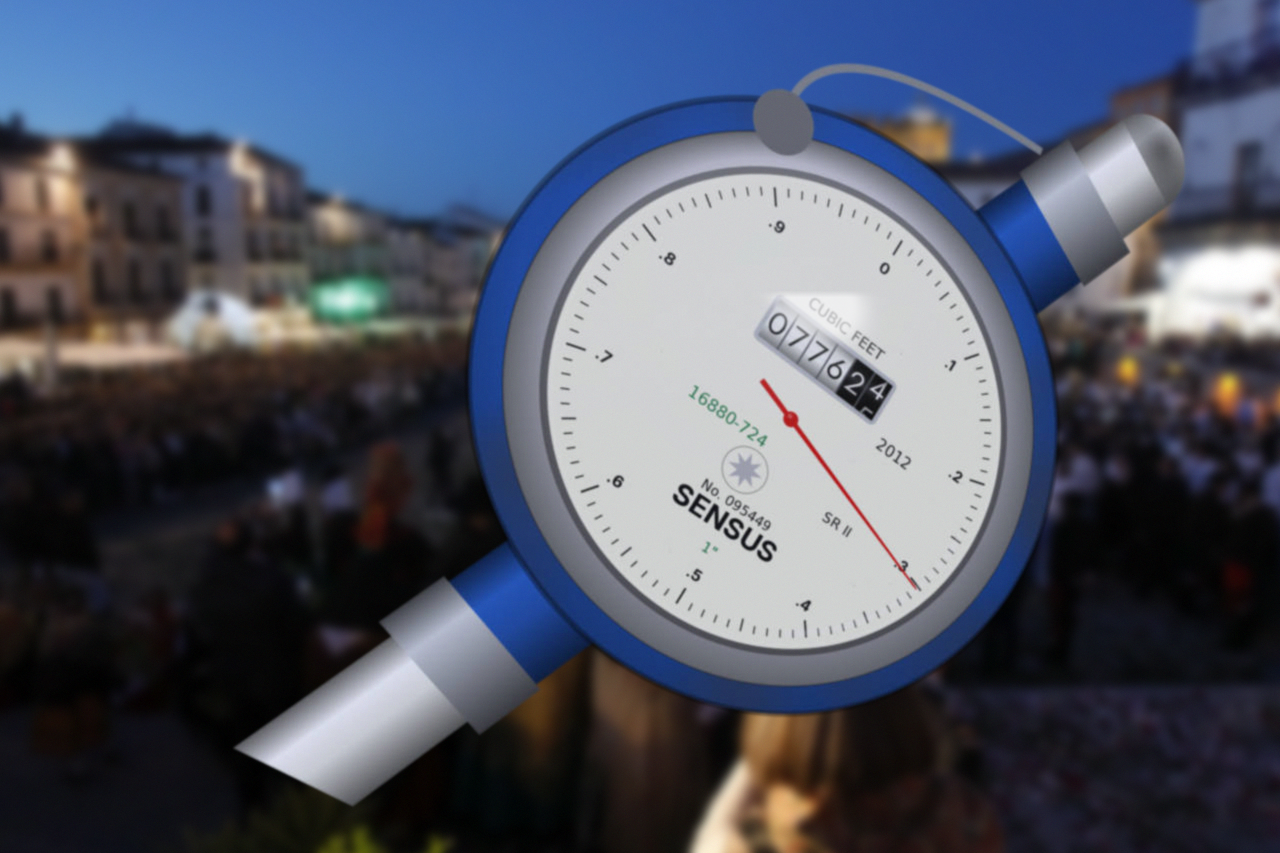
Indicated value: 77624.30 ft³
